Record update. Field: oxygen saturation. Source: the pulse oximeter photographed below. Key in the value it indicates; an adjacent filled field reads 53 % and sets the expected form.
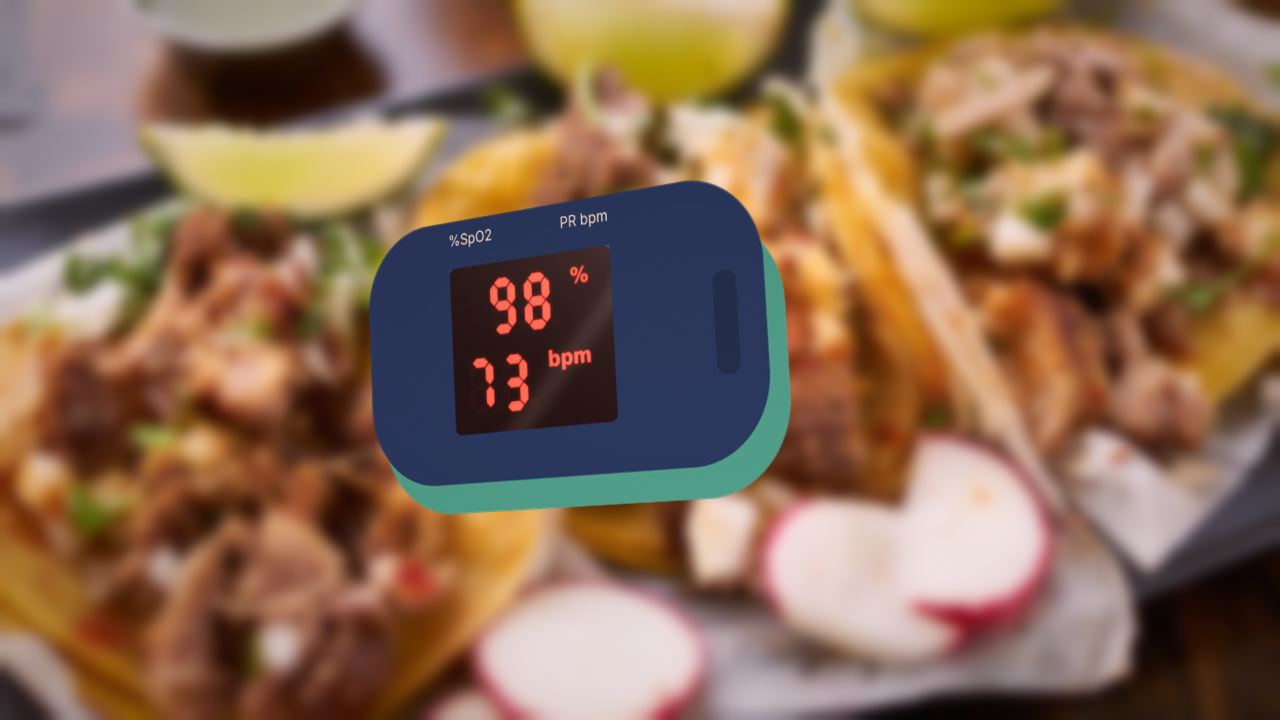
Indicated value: 98 %
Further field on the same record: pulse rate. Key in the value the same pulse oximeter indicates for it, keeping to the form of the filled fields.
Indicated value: 73 bpm
